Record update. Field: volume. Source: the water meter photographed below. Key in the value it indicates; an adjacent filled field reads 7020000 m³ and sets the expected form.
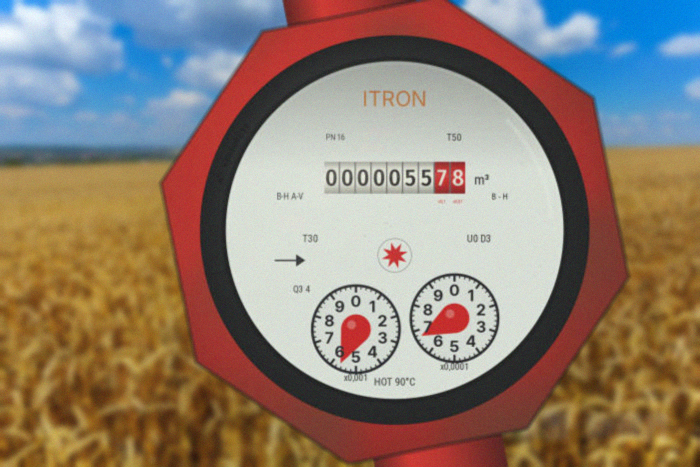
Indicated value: 55.7856 m³
